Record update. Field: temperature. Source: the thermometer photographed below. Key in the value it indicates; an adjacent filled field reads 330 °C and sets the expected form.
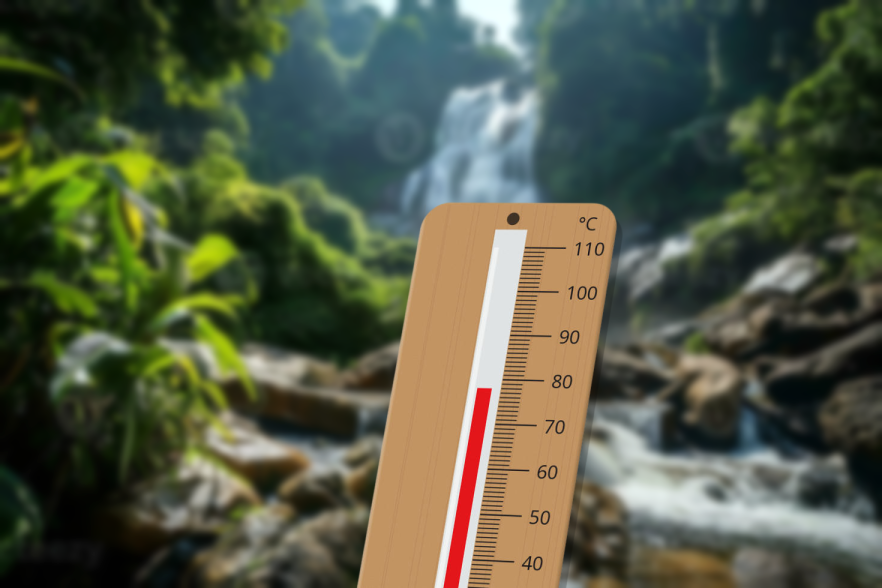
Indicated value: 78 °C
